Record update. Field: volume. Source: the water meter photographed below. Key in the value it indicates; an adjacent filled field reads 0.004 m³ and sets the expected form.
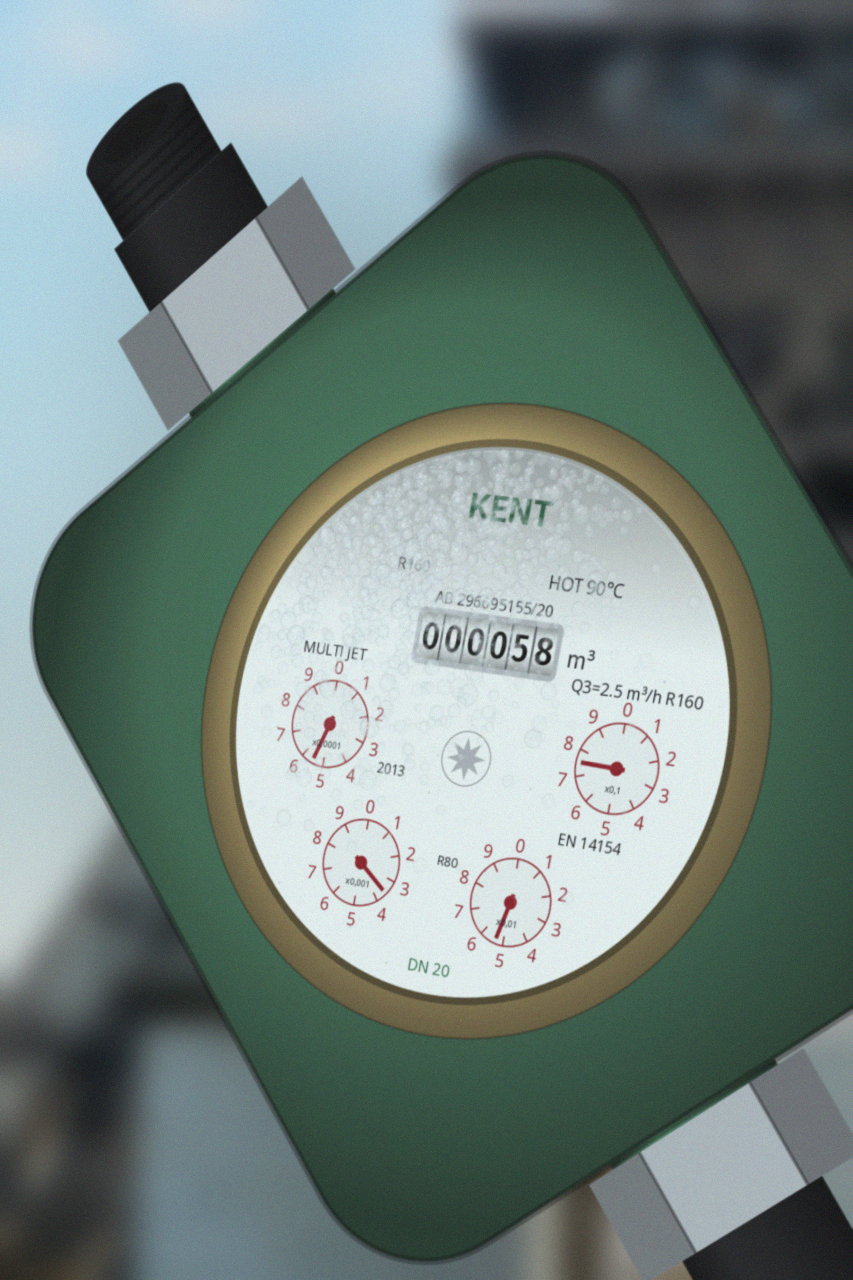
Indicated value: 58.7535 m³
